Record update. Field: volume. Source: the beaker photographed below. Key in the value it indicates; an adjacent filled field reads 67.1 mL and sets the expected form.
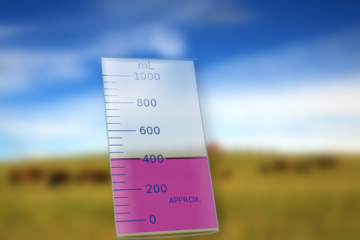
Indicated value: 400 mL
